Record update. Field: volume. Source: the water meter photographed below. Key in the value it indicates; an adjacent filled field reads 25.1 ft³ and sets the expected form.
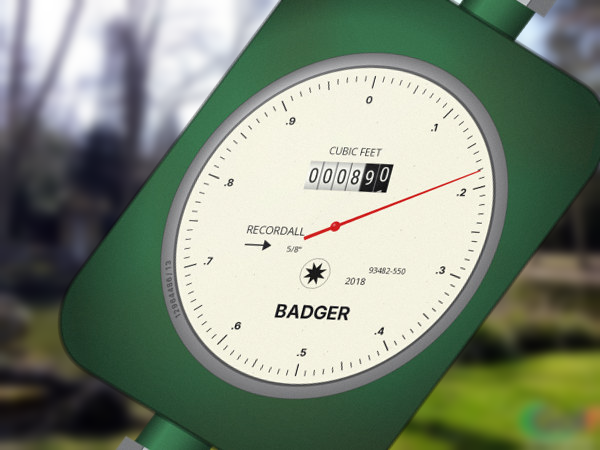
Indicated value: 890.18 ft³
